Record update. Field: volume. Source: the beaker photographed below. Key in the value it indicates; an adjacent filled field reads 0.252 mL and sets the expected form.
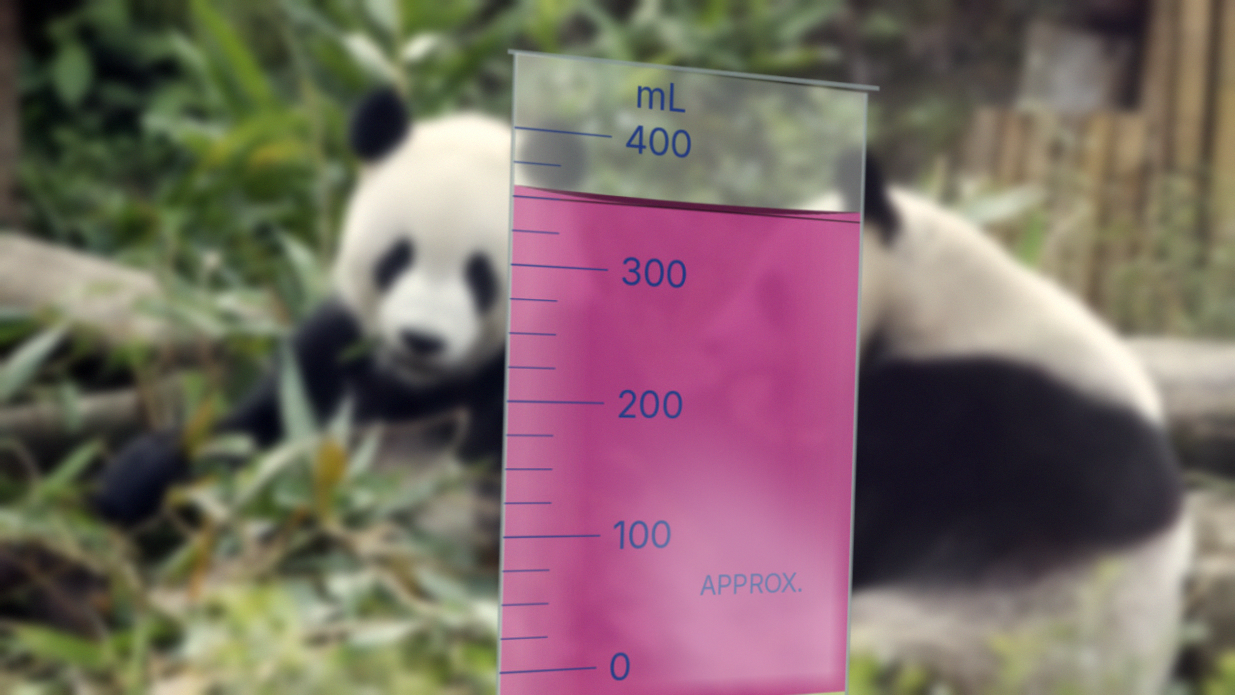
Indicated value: 350 mL
